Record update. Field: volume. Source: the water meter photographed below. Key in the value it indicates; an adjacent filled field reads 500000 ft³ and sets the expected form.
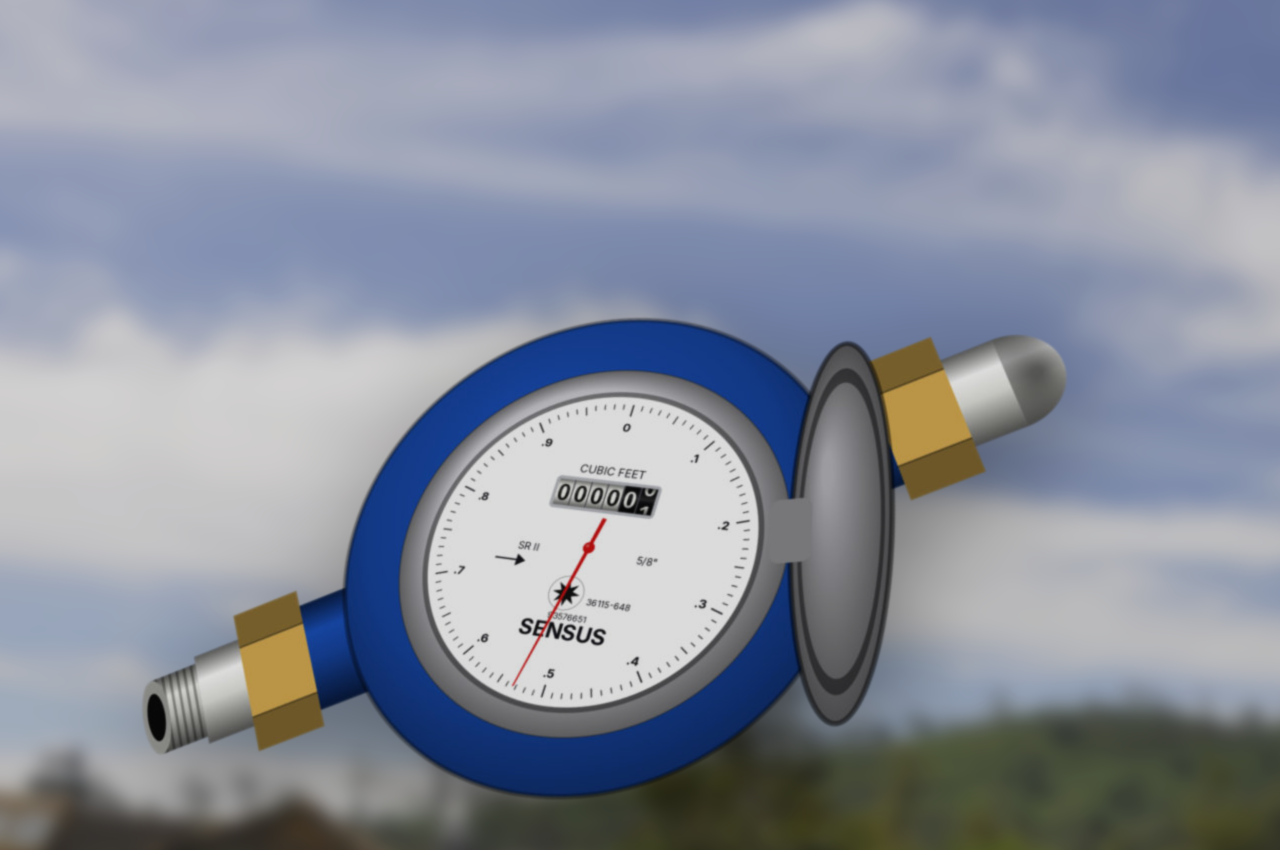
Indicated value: 0.53 ft³
